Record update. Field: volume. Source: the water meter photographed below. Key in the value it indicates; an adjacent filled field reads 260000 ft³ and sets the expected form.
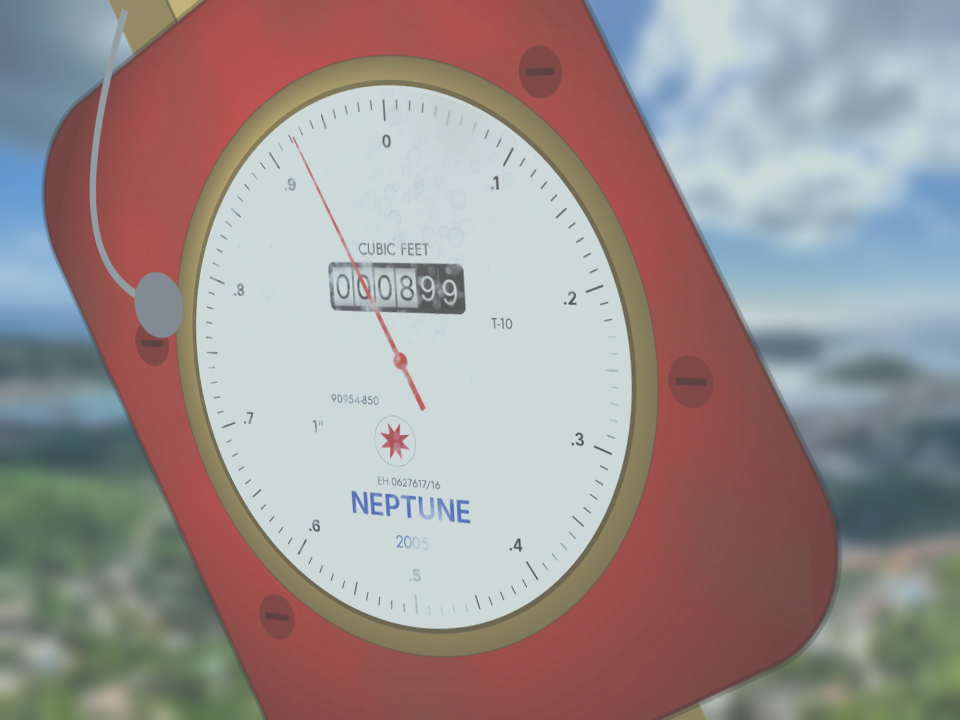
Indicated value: 898.92 ft³
